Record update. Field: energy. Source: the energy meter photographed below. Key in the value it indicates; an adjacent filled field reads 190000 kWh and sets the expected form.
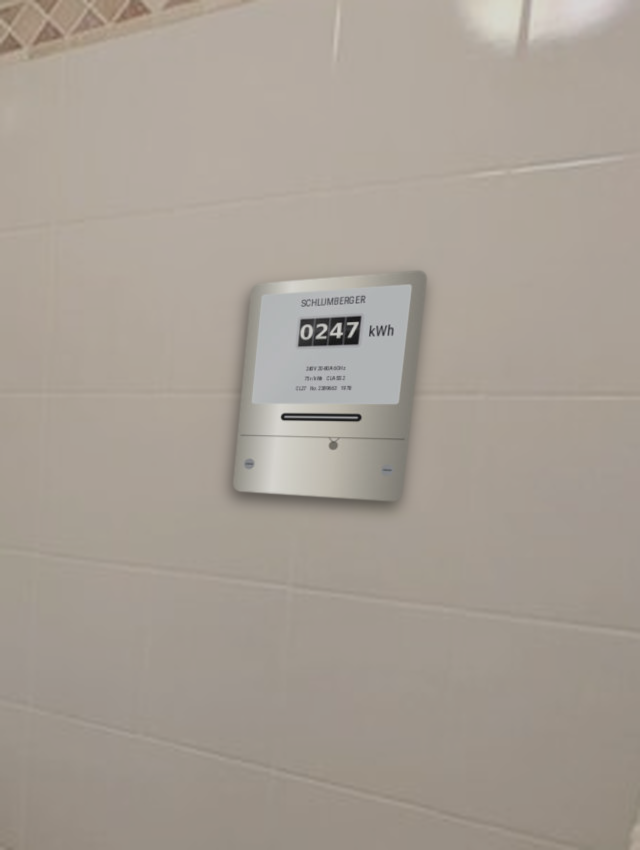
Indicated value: 247 kWh
